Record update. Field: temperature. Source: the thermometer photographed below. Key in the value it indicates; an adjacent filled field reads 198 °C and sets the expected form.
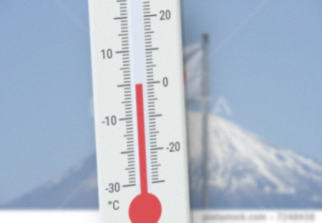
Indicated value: 0 °C
